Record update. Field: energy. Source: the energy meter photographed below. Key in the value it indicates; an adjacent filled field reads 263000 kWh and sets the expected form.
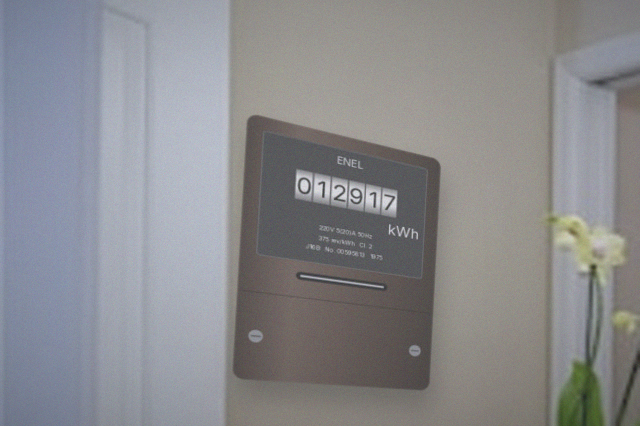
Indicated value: 12917 kWh
